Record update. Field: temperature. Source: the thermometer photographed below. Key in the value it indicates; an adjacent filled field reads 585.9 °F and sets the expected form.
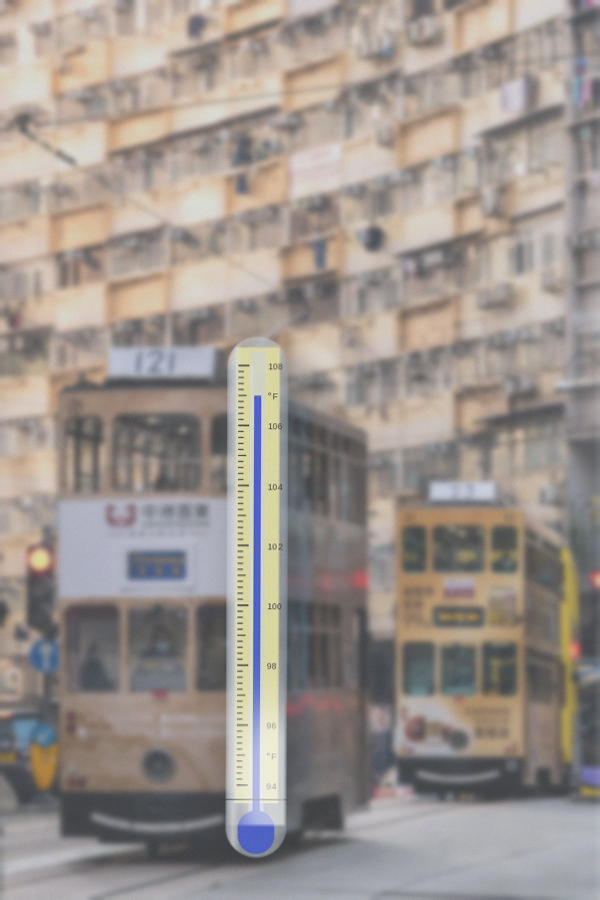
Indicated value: 107 °F
